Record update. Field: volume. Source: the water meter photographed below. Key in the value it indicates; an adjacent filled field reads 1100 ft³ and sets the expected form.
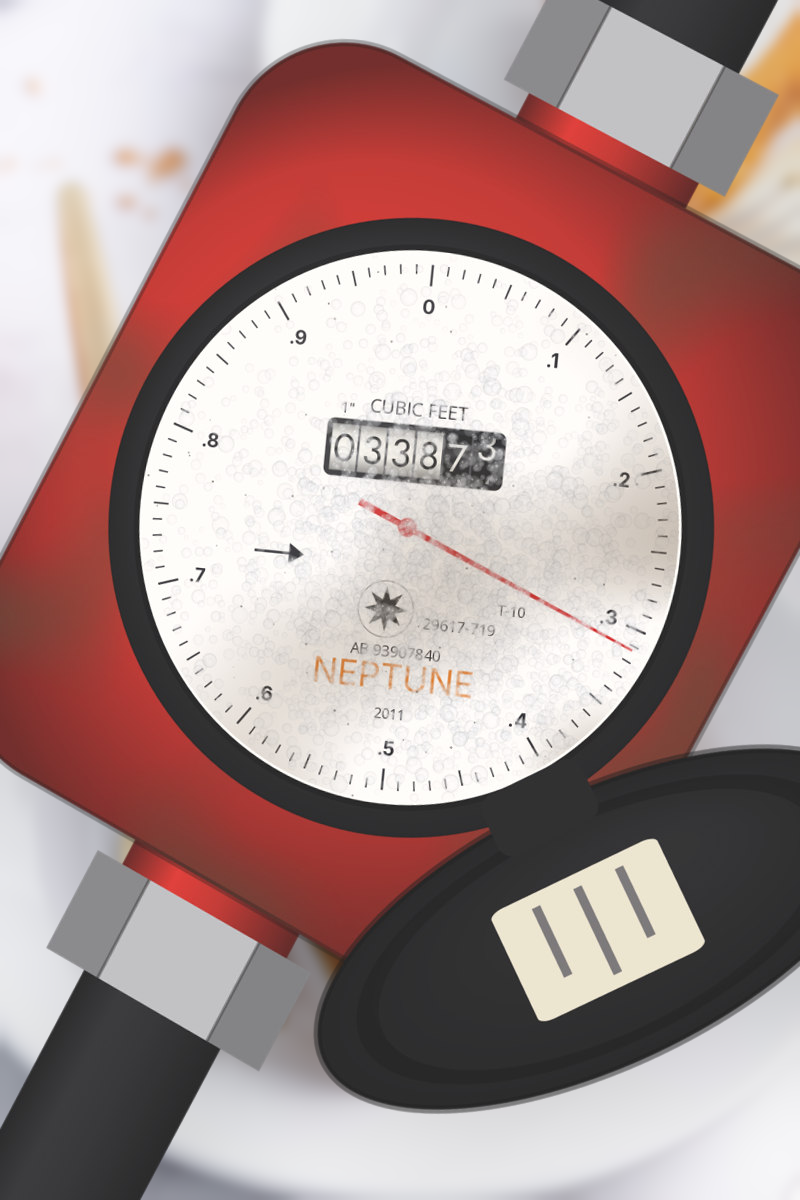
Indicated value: 33873.31 ft³
